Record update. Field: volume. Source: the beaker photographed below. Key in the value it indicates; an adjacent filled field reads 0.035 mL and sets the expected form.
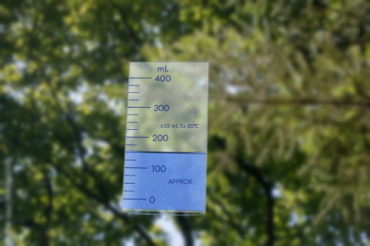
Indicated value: 150 mL
